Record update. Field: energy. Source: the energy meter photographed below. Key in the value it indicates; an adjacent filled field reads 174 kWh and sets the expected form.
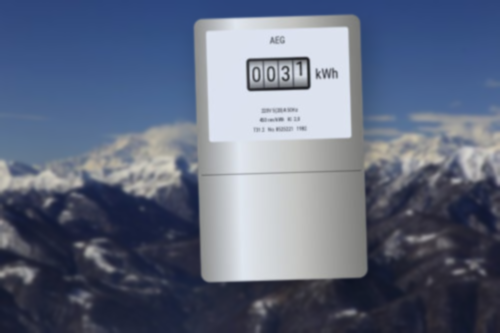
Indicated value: 31 kWh
